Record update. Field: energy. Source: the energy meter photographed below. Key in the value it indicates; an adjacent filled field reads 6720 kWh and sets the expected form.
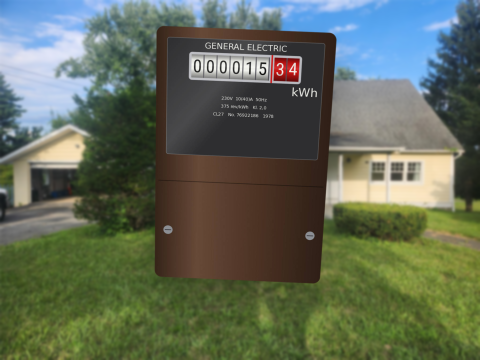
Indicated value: 15.34 kWh
